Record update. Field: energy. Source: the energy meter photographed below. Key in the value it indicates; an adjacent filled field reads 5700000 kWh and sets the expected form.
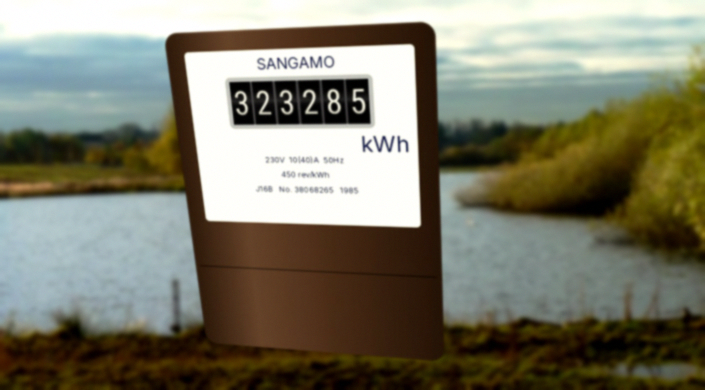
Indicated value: 323285 kWh
